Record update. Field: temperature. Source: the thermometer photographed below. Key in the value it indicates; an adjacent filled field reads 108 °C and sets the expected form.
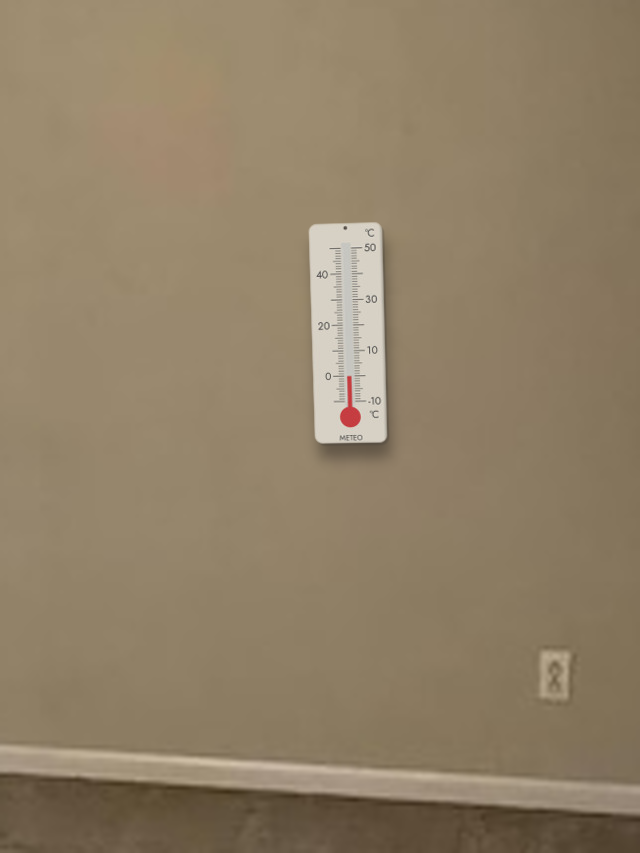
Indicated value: 0 °C
